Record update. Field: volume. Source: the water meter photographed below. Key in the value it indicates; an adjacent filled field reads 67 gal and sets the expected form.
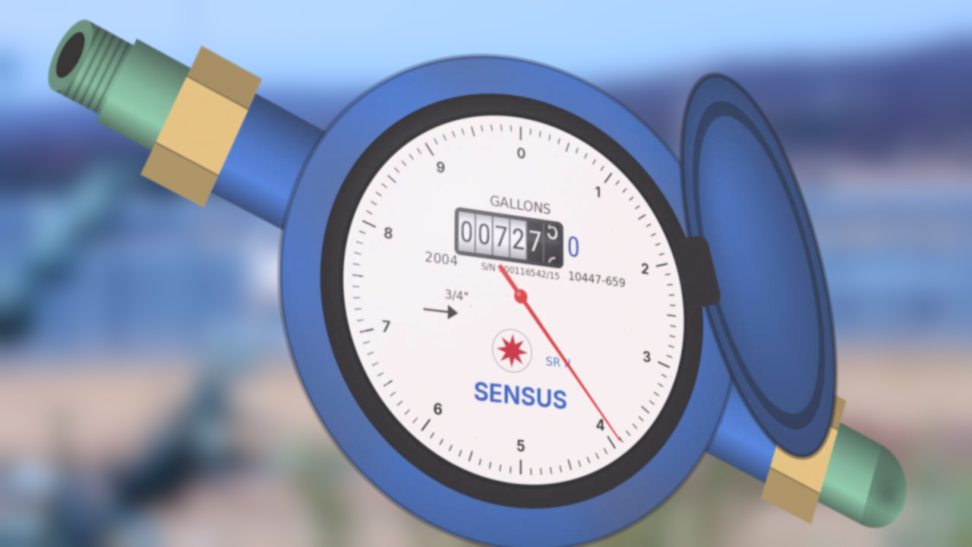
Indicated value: 72753.9 gal
